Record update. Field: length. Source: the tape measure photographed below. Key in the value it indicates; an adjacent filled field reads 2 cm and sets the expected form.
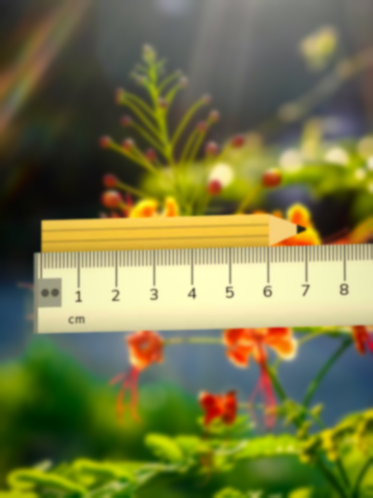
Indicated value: 7 cm
